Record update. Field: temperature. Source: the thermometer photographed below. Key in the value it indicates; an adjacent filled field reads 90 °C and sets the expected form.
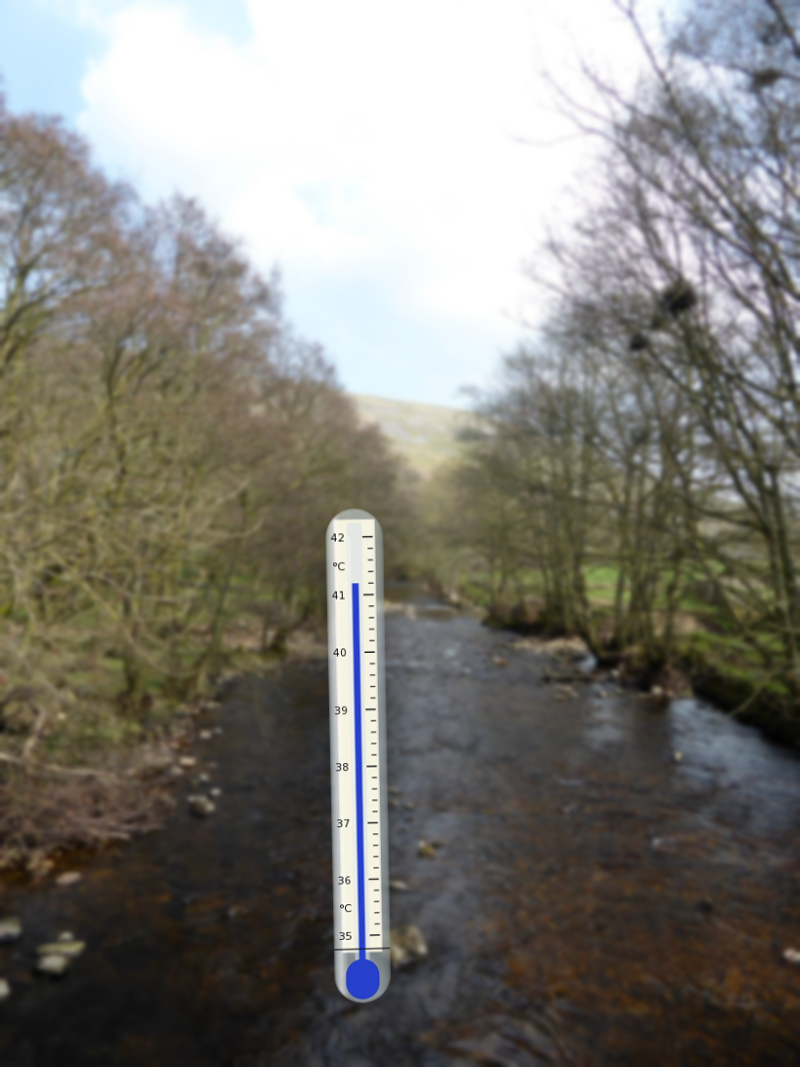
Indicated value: 41.2 °C
